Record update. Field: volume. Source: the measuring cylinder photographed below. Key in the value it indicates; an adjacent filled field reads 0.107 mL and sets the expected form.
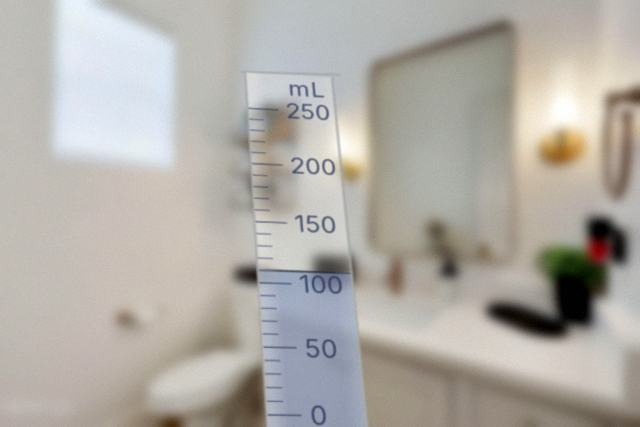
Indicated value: 110 mL
